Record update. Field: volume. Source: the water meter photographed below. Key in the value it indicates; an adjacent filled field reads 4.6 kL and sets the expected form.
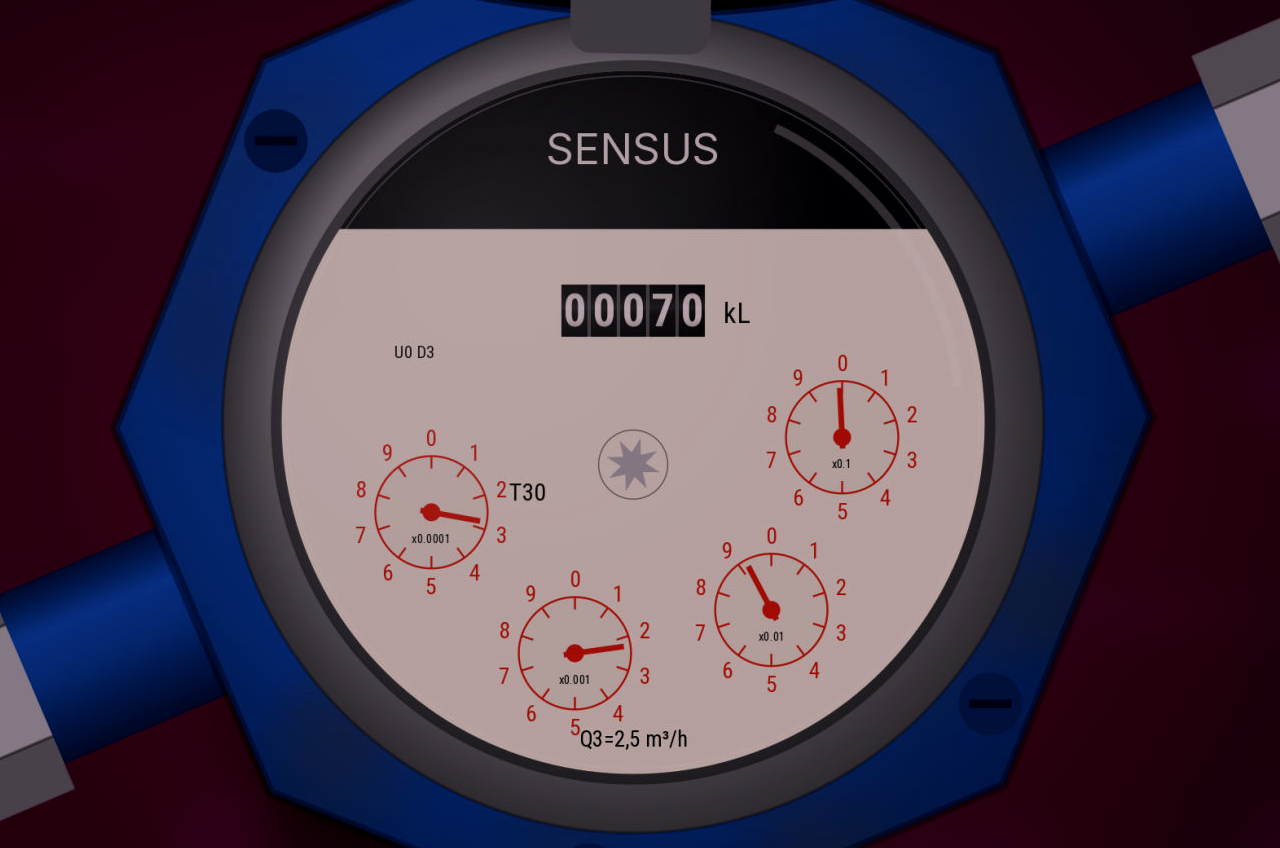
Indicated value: 69.9922 kL
